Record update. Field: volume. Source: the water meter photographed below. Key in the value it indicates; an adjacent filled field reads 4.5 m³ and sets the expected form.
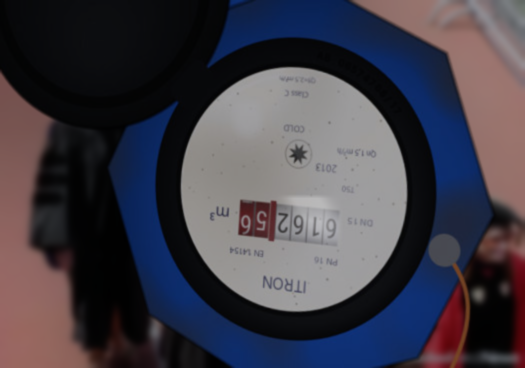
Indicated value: 6162.56 m³
